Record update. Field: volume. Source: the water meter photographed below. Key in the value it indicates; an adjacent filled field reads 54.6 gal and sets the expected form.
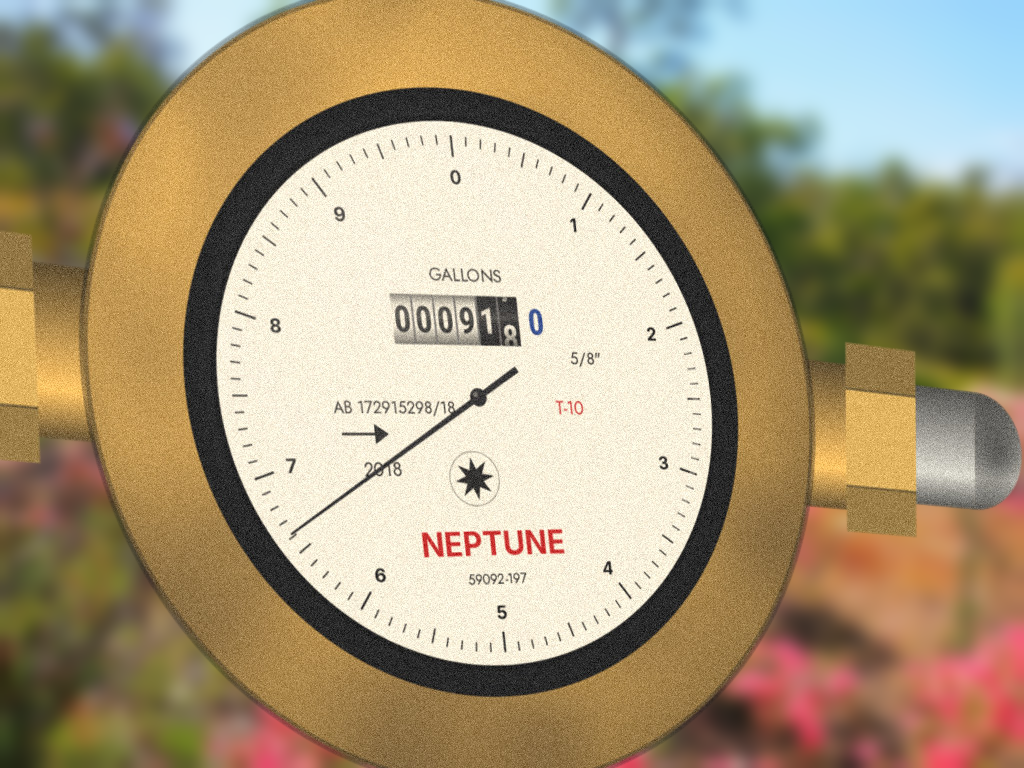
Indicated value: 9176.6 gal
